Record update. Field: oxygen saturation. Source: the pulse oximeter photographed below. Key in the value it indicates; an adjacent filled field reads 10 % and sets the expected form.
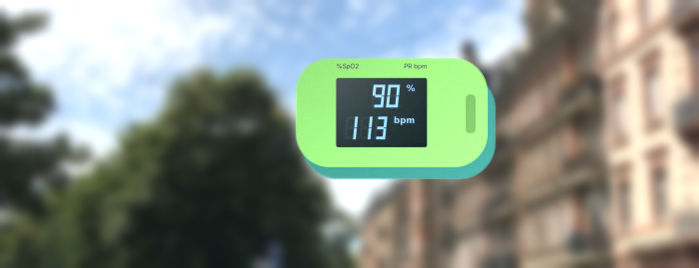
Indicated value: 90 %
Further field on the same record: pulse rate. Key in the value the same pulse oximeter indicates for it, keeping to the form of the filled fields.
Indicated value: 113 bpm
